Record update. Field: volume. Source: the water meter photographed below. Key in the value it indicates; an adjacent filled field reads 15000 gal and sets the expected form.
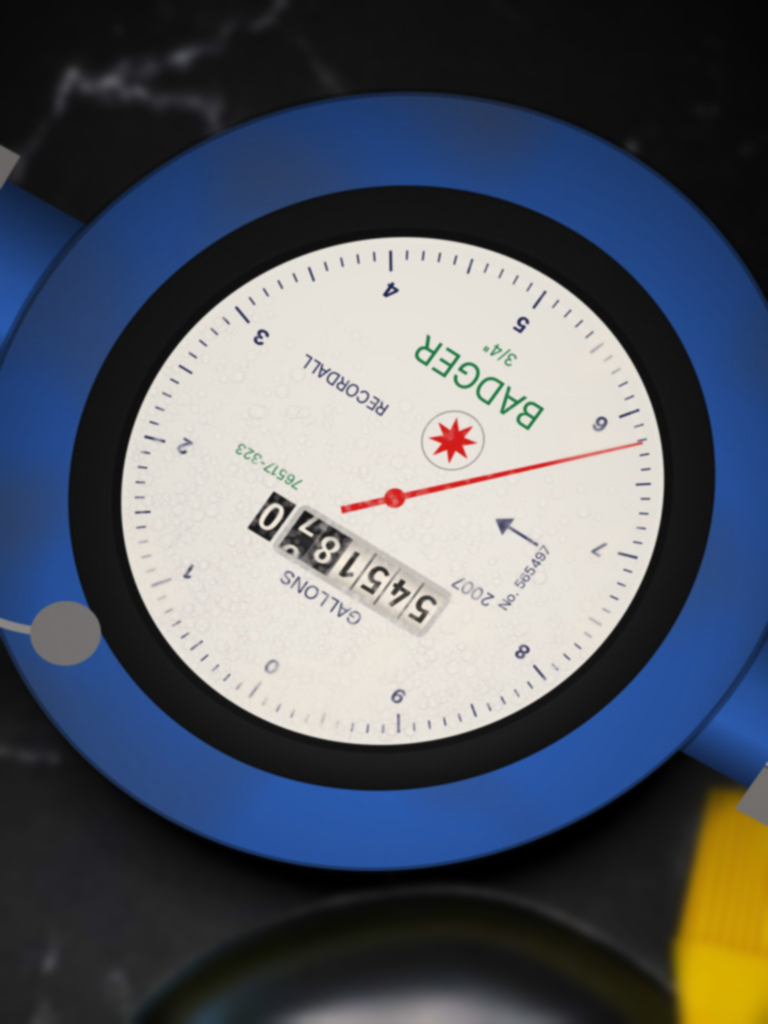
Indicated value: 5451866.2 gal
